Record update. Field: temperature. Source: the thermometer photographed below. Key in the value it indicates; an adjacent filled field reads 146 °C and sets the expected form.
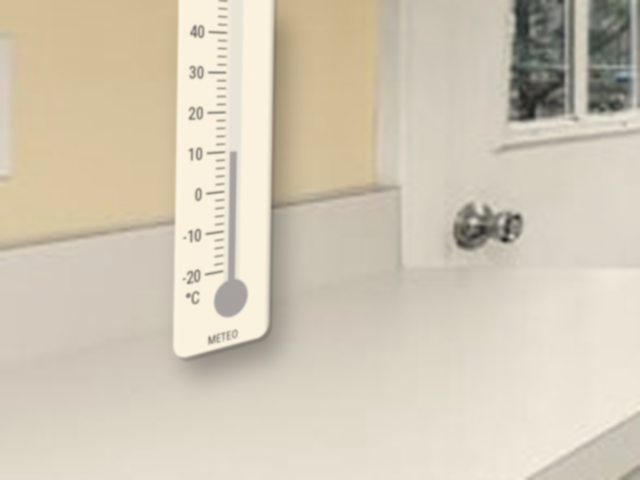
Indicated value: 10 °C
